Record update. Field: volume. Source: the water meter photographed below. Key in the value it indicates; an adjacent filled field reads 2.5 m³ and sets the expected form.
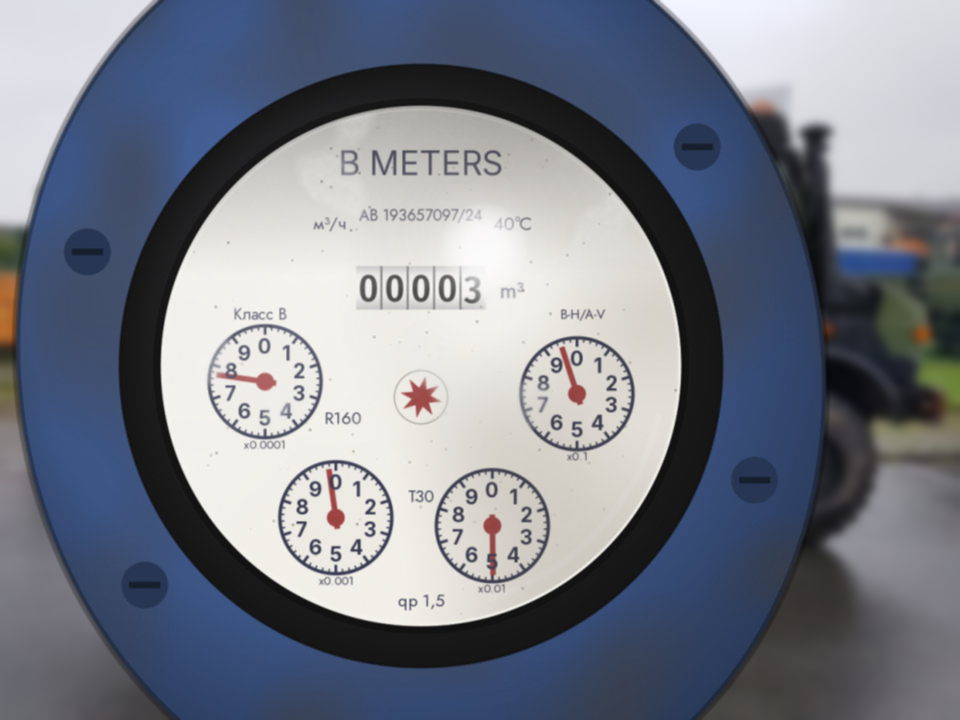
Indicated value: 2.9497 m³
